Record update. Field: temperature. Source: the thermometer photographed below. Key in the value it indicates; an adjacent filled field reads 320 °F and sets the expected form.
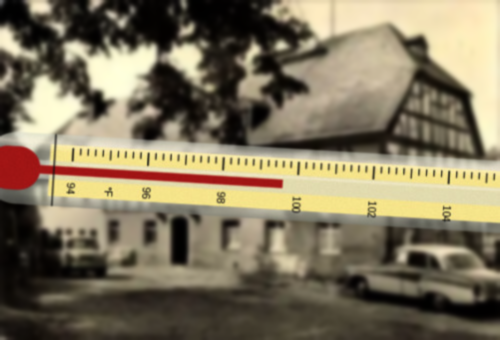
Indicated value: 99.6 °F
